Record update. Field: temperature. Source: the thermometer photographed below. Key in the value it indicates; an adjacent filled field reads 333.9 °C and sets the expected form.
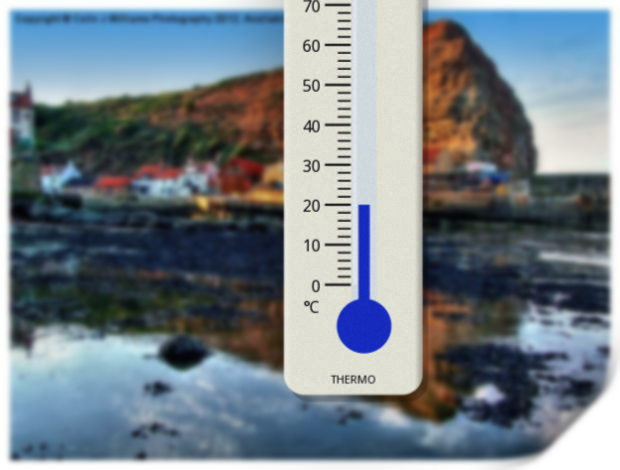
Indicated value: 20 °C
